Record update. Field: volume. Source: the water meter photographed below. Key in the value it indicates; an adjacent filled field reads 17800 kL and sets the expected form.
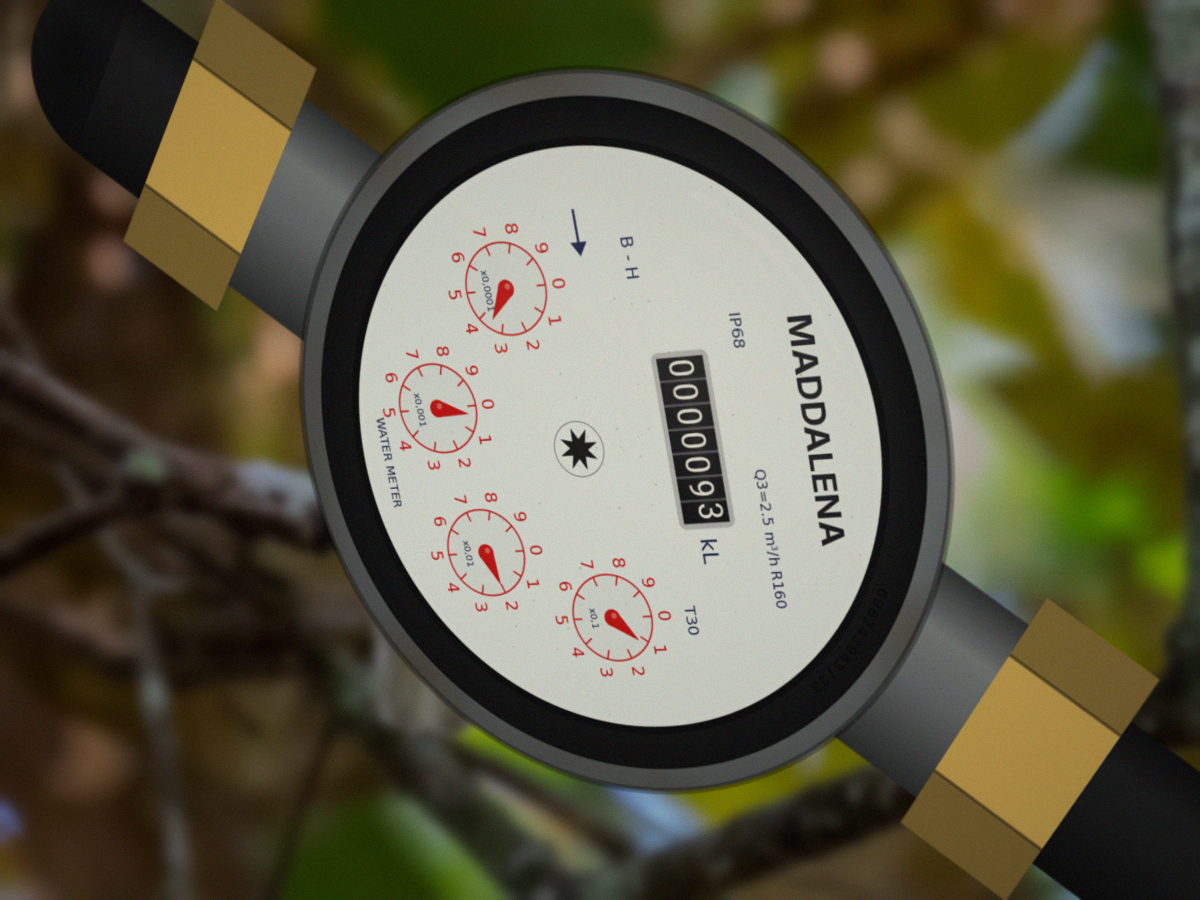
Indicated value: 93.1203 kL
